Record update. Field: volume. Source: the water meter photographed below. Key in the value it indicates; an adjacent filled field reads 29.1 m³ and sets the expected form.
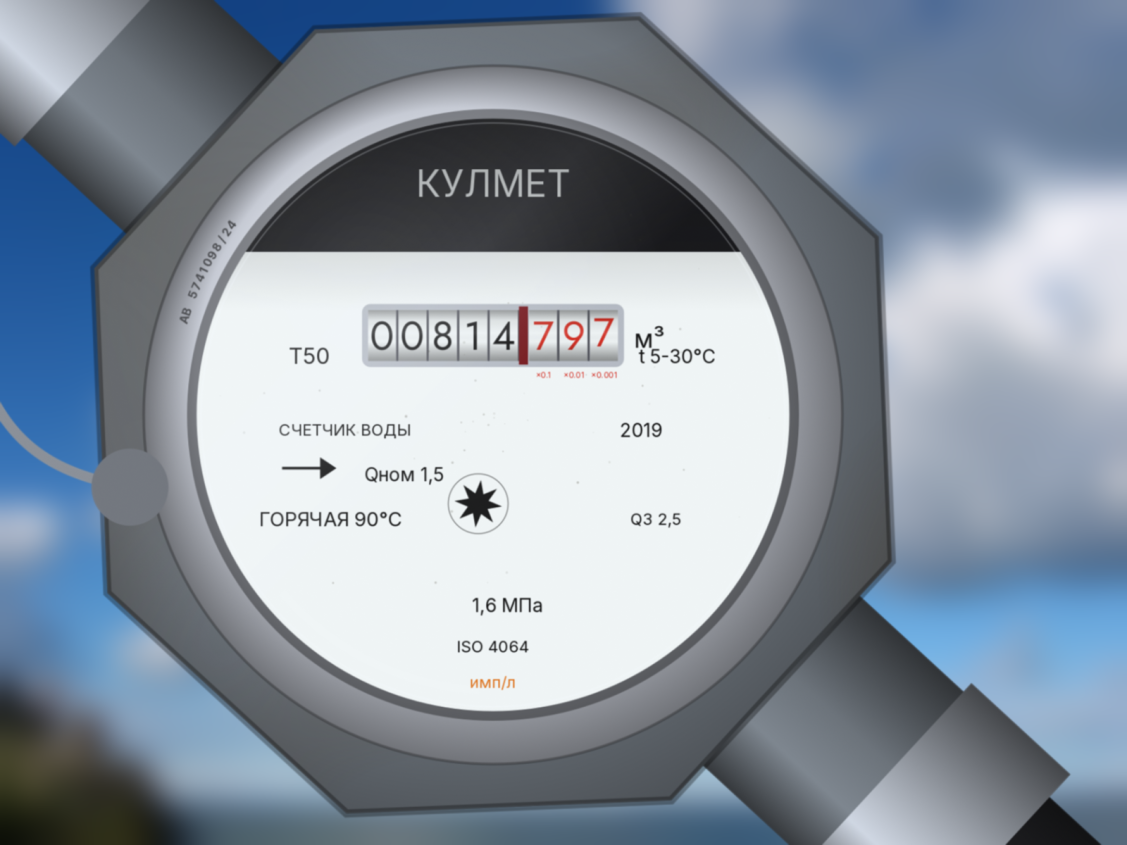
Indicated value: 814.797 m³
